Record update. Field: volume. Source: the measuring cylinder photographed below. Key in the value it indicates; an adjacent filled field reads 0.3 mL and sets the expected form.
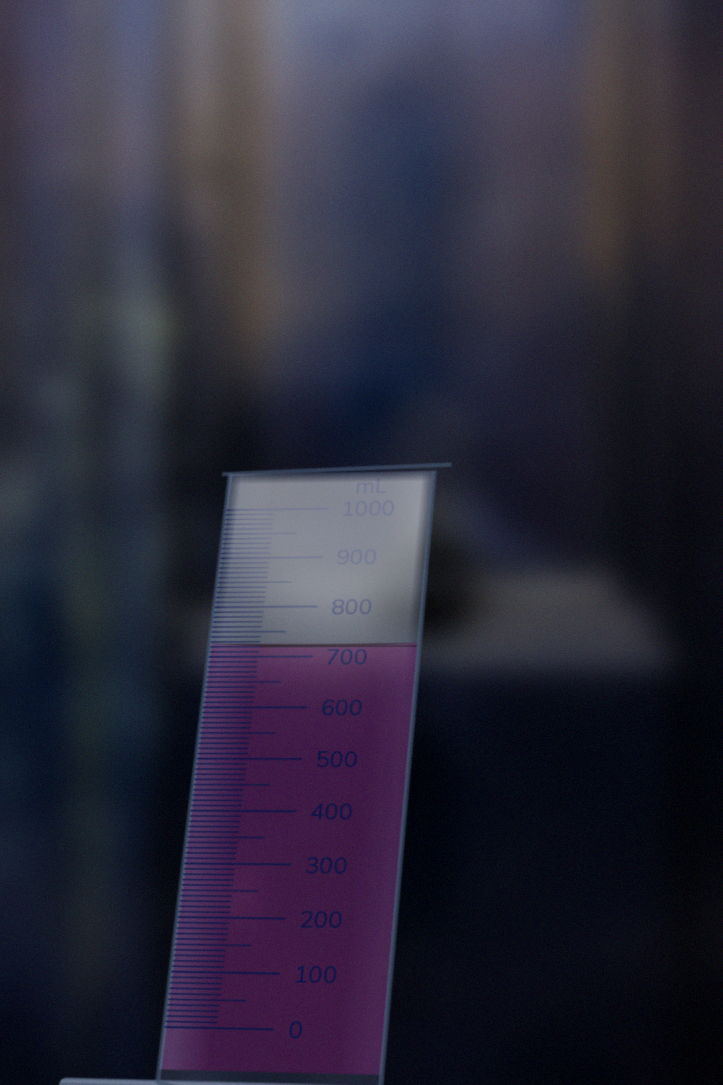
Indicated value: 720 mL
